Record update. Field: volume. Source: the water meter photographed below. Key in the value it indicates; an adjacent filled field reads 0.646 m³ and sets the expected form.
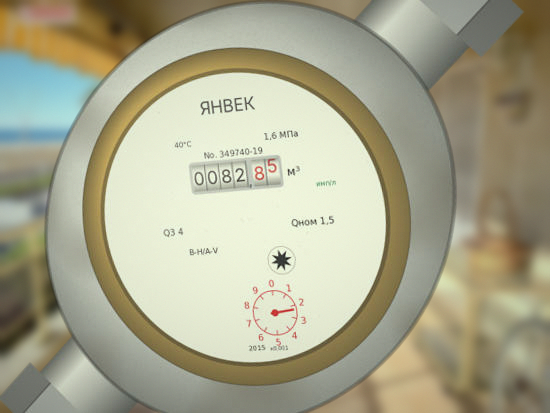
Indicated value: 82.852 m³
